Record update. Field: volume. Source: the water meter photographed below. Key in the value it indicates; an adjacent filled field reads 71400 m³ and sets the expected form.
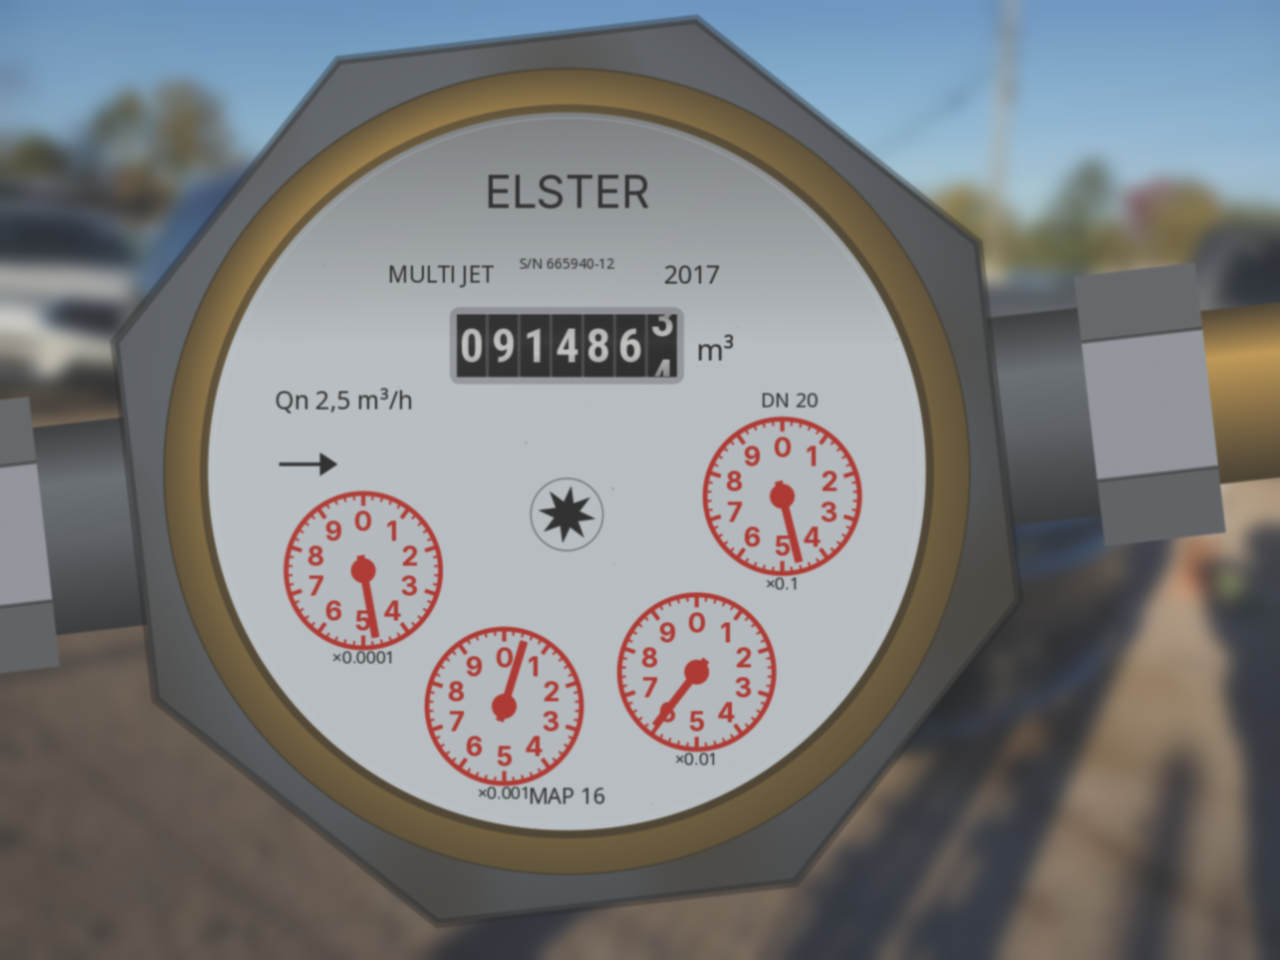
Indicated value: 914863.4604 m³
